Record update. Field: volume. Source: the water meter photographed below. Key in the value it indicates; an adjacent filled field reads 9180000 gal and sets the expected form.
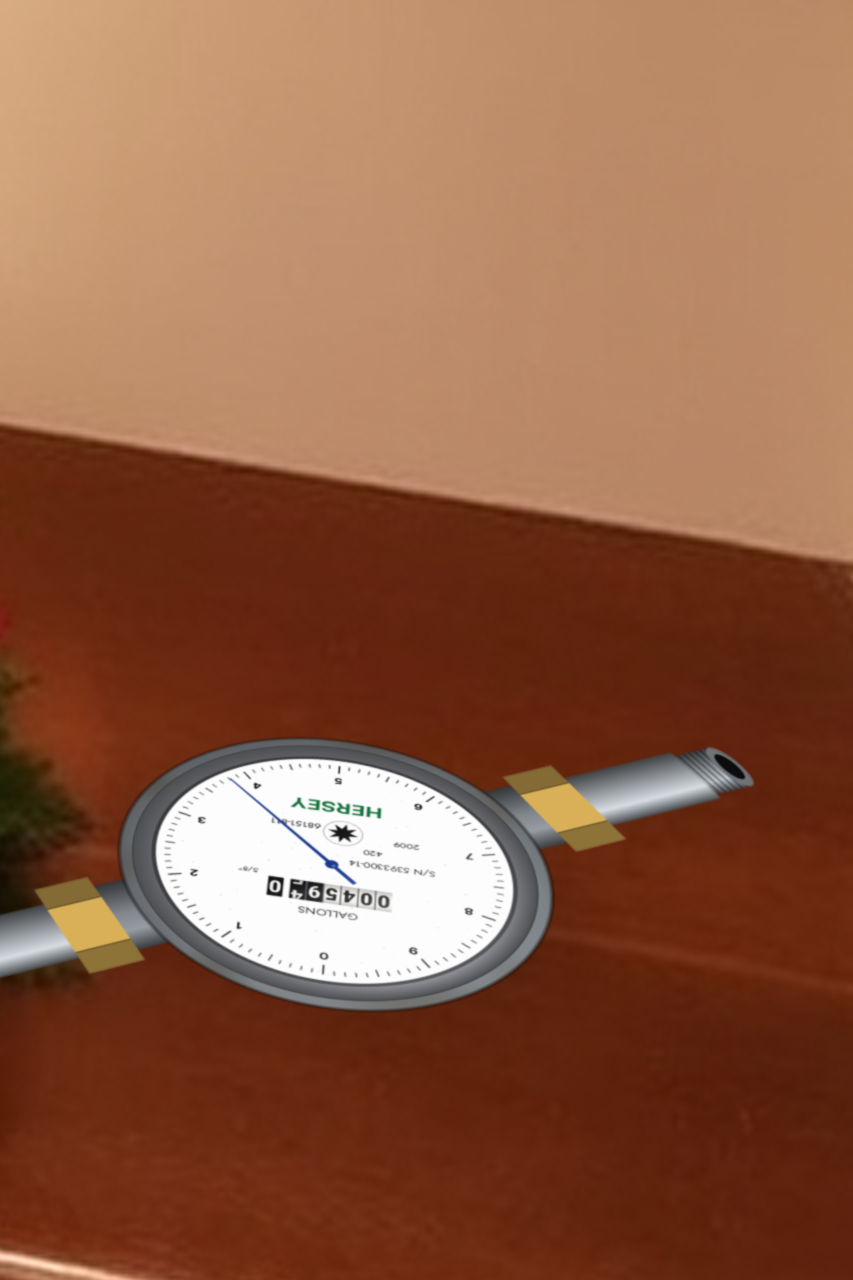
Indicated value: 45943.8 gal
